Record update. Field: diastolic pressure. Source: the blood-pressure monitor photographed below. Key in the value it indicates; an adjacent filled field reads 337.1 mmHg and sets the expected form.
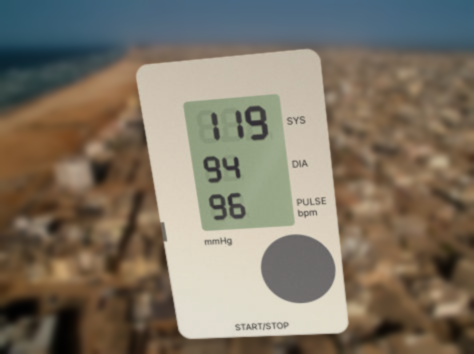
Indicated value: 94 mmHg
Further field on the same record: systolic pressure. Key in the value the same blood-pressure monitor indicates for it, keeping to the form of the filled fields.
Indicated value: 119 mmHg
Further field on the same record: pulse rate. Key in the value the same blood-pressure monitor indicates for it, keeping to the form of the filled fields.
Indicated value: 96 bpm
